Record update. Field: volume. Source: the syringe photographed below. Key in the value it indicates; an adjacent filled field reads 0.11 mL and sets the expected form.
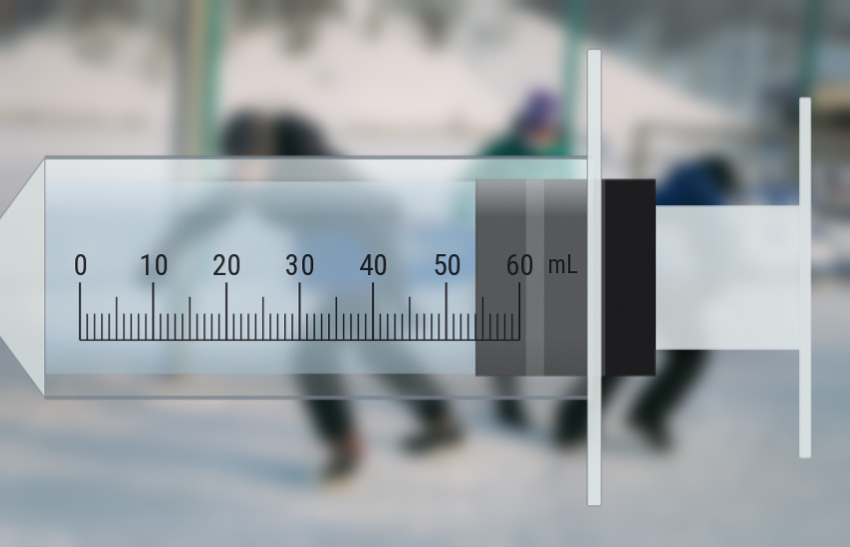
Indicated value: 54 mL
